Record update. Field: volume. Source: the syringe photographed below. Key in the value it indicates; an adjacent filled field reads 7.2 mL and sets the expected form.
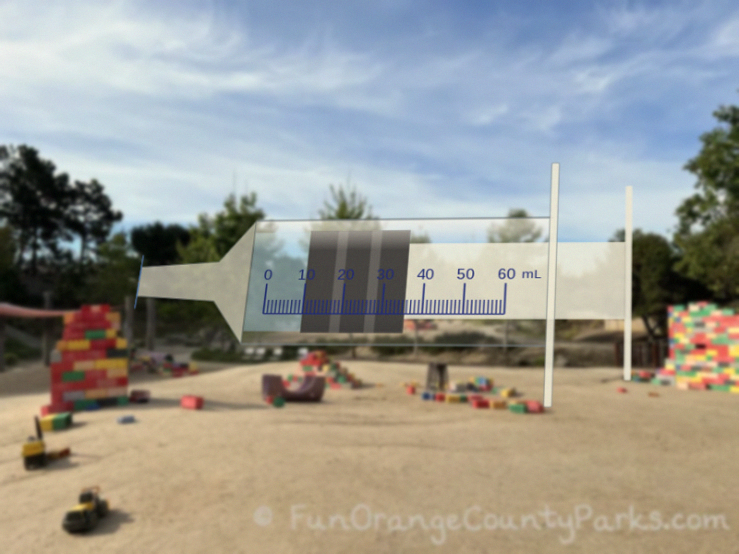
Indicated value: 10 mL
